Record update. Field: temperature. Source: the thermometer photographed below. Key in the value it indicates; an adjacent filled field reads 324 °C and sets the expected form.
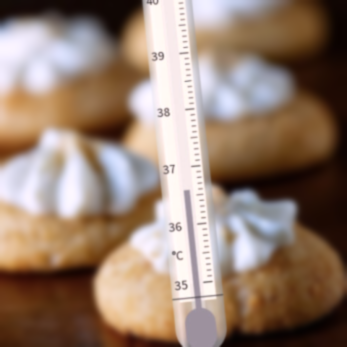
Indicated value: 36.6 °C
